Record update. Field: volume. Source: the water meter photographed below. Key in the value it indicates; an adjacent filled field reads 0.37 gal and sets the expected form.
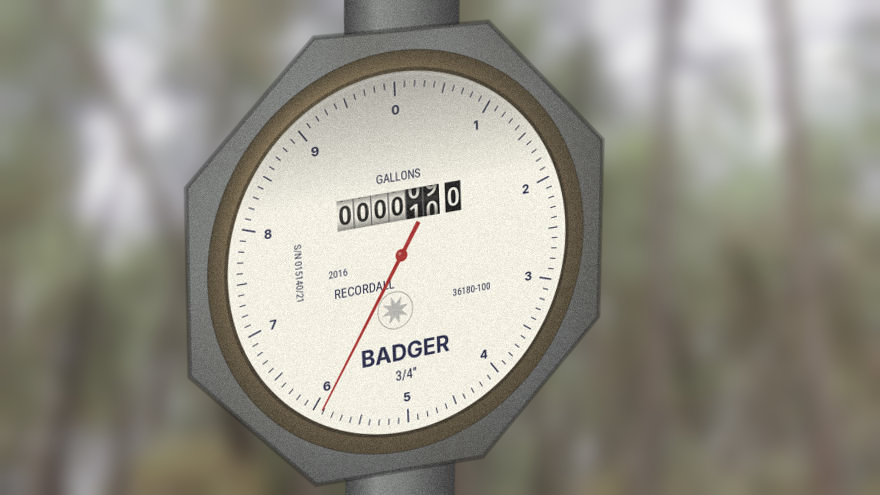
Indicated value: 95.9 gal
